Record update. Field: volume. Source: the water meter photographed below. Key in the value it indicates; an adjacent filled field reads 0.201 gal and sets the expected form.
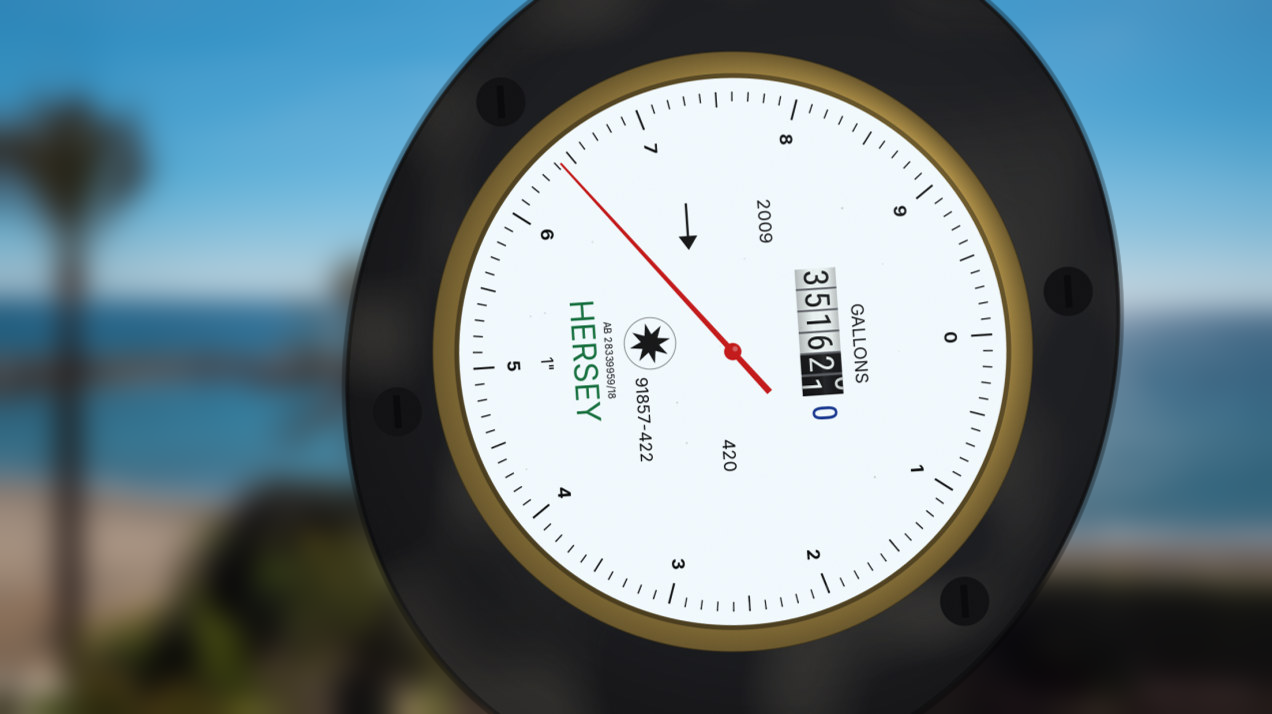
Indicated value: 3516206.4 gal
